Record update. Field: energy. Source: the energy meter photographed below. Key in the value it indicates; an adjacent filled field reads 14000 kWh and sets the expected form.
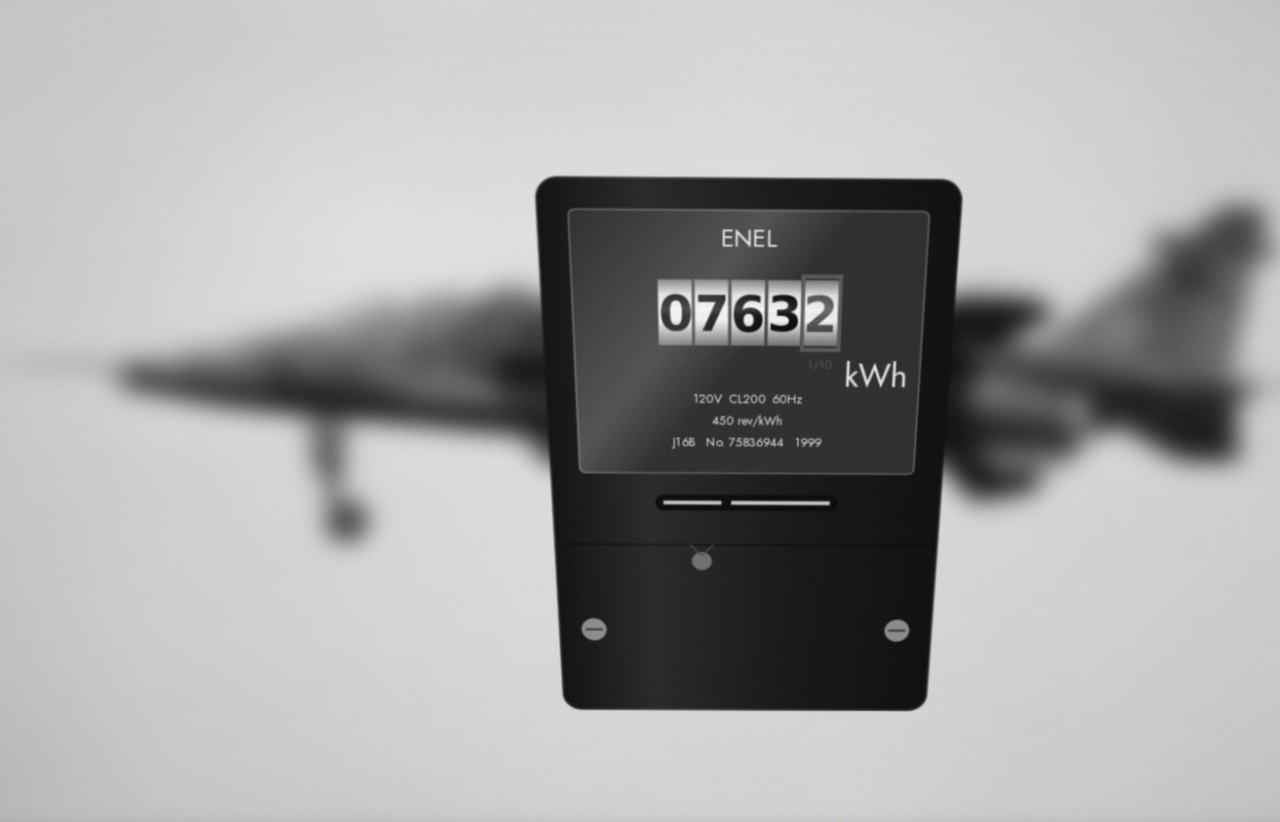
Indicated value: 763.2 kWh
